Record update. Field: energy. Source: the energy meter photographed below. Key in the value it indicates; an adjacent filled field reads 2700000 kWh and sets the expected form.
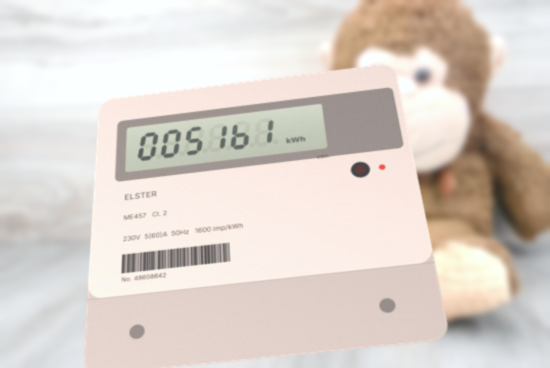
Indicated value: 5161 kWh
